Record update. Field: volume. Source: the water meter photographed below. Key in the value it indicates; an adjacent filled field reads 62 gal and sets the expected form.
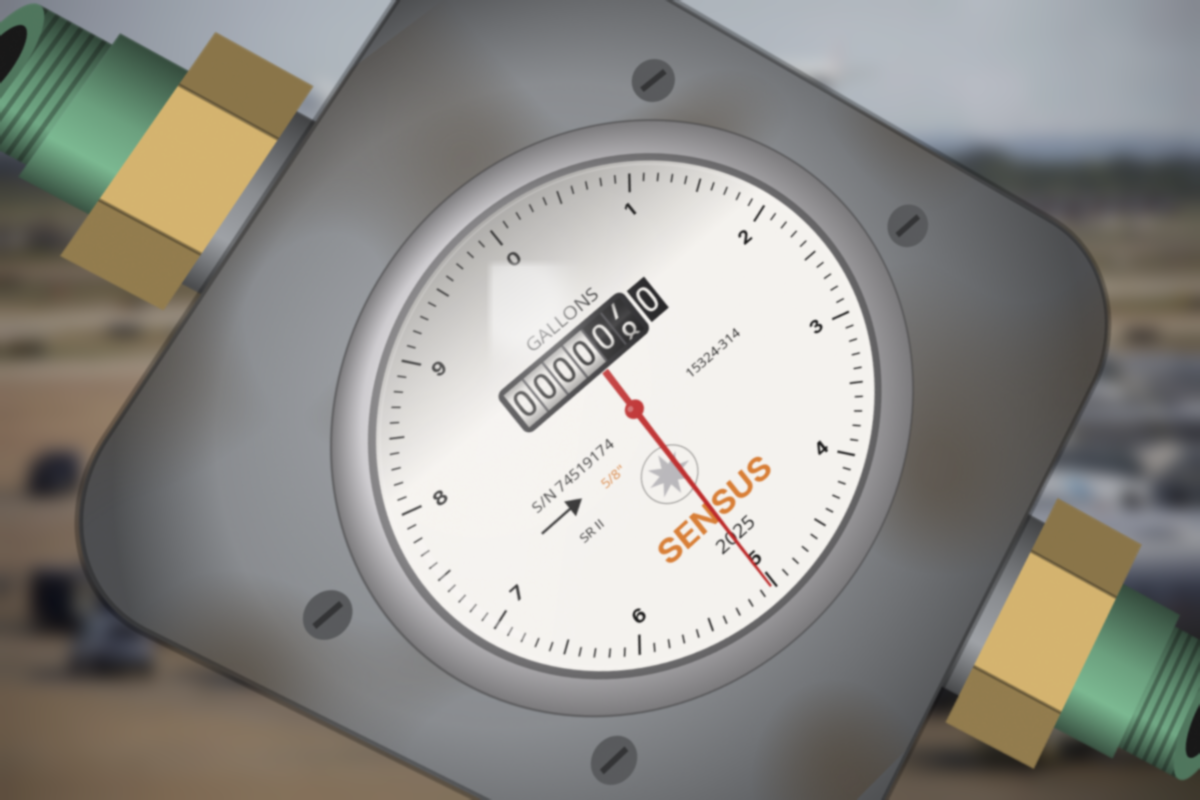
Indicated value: 75.0 gal
